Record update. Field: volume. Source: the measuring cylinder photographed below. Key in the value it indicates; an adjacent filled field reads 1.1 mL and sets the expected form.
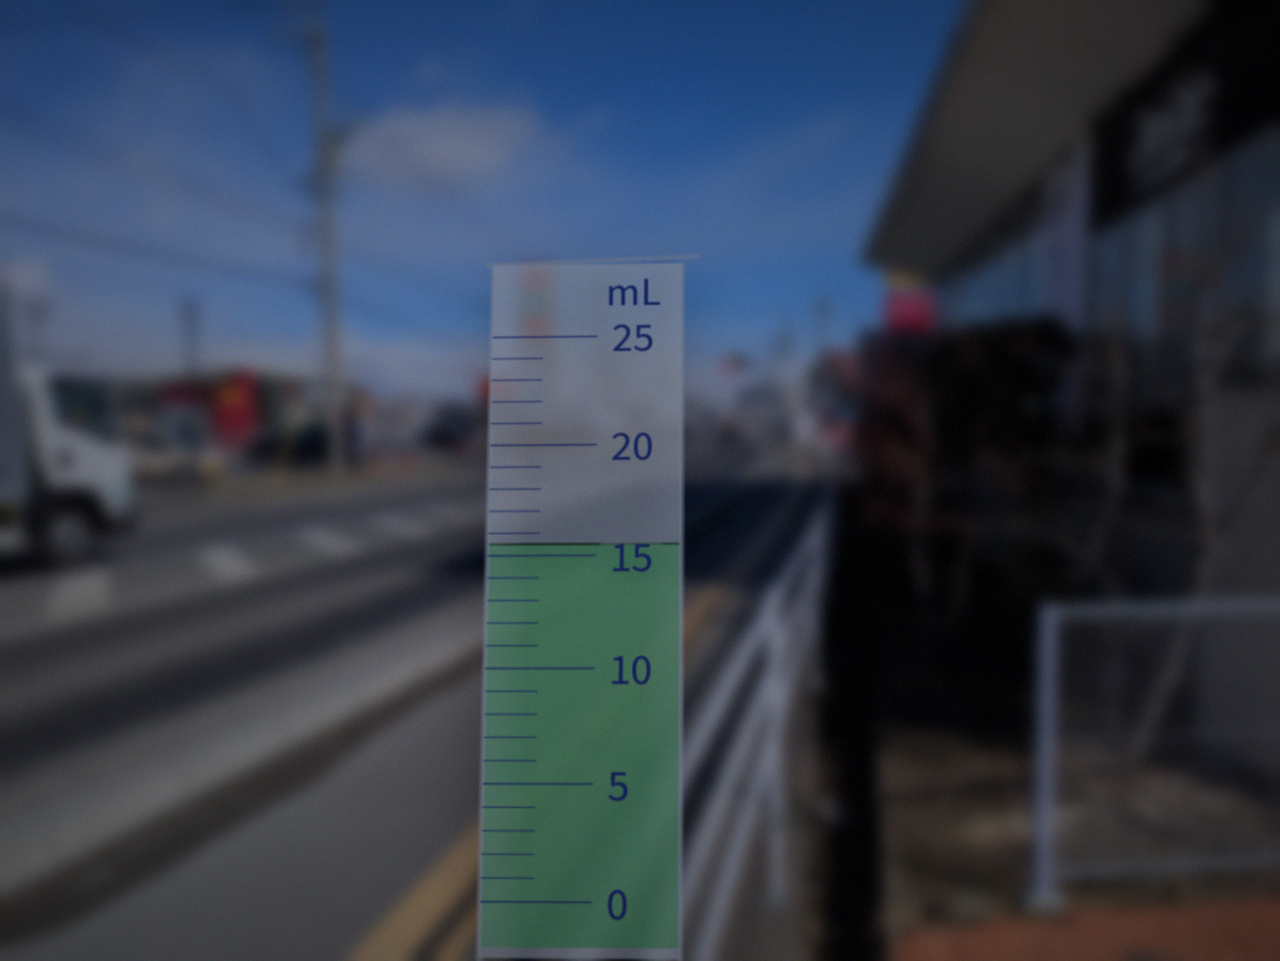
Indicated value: 15.5 mL
